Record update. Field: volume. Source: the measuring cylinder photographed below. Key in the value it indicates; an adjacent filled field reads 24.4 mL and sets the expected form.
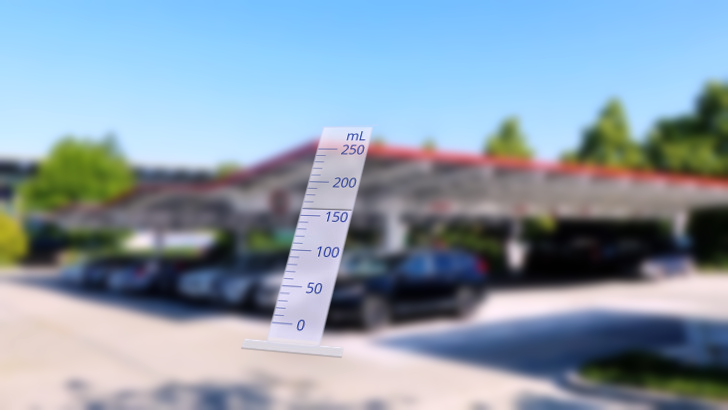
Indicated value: 160 mL
